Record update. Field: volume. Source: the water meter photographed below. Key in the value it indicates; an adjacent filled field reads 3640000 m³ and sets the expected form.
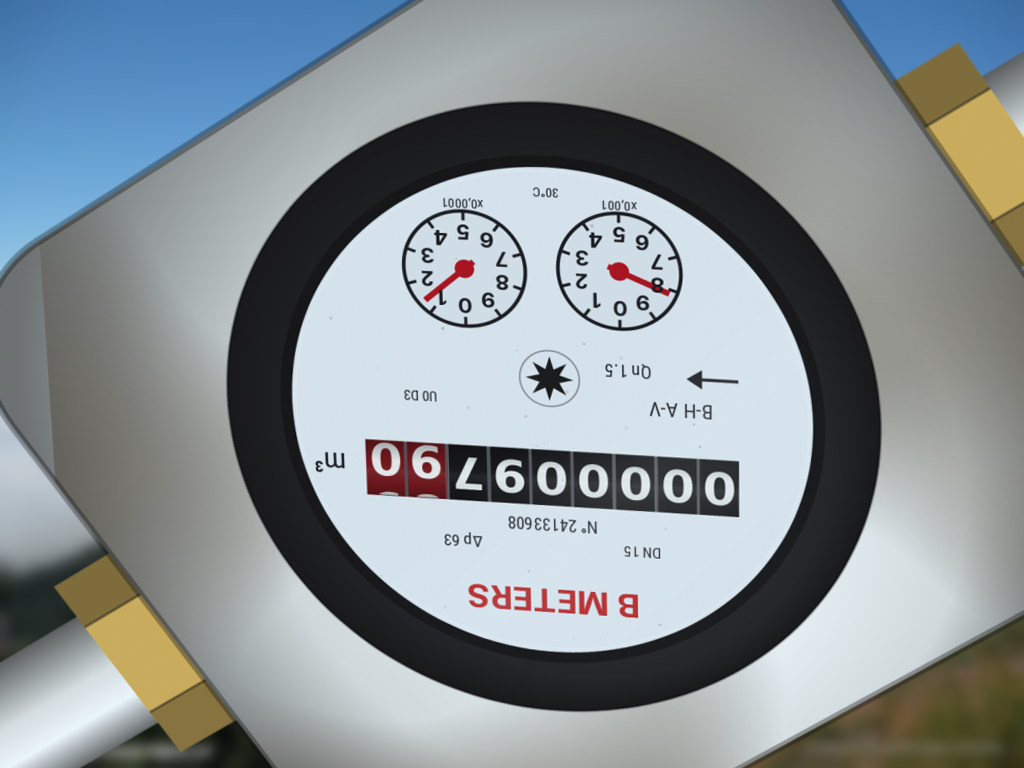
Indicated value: 97.8981 m³
